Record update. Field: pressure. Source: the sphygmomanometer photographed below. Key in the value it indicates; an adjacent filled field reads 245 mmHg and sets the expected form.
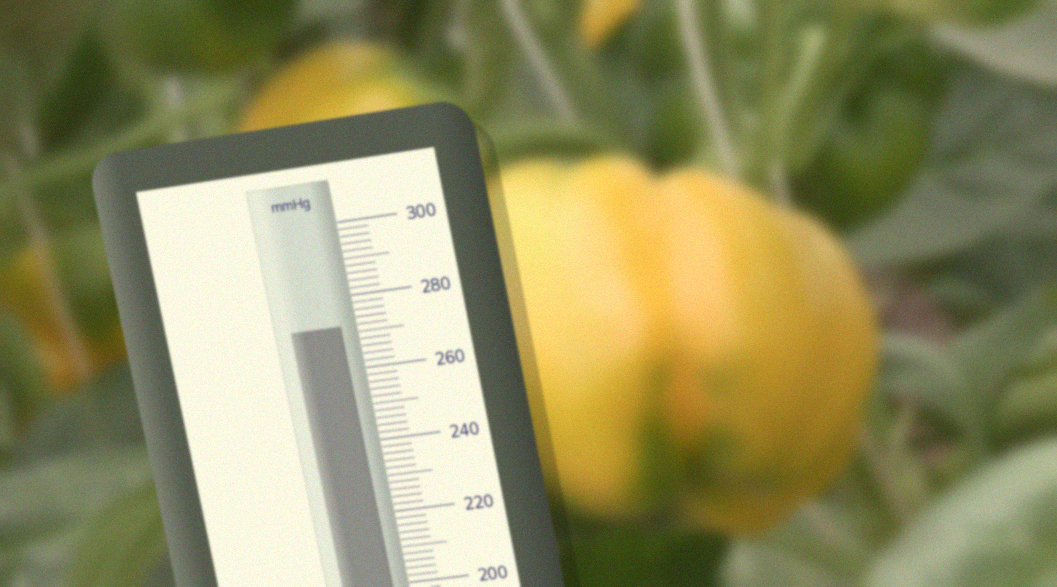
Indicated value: 272 mmHg
